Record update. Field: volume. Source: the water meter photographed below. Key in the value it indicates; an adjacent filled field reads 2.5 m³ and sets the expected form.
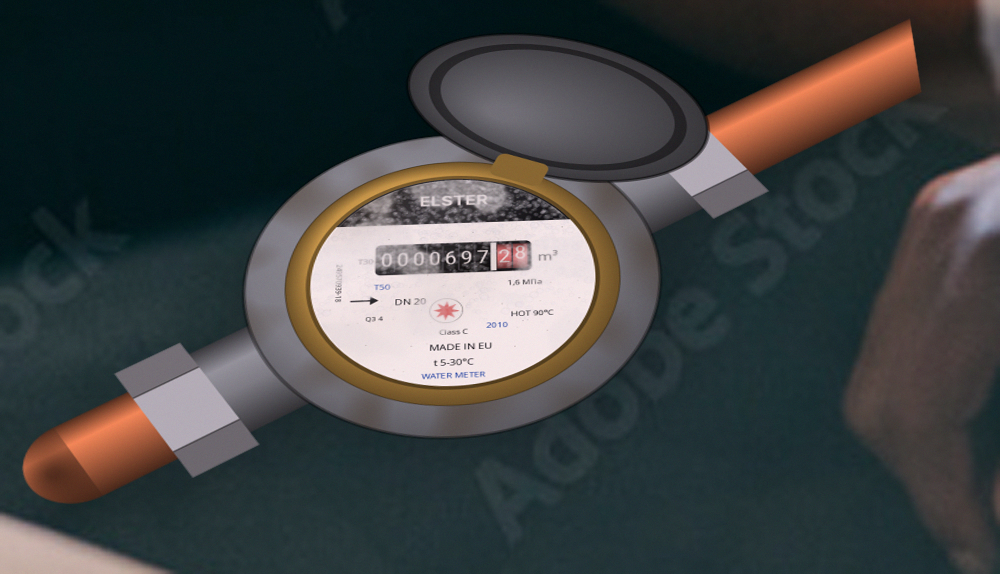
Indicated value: 697.28 m³
